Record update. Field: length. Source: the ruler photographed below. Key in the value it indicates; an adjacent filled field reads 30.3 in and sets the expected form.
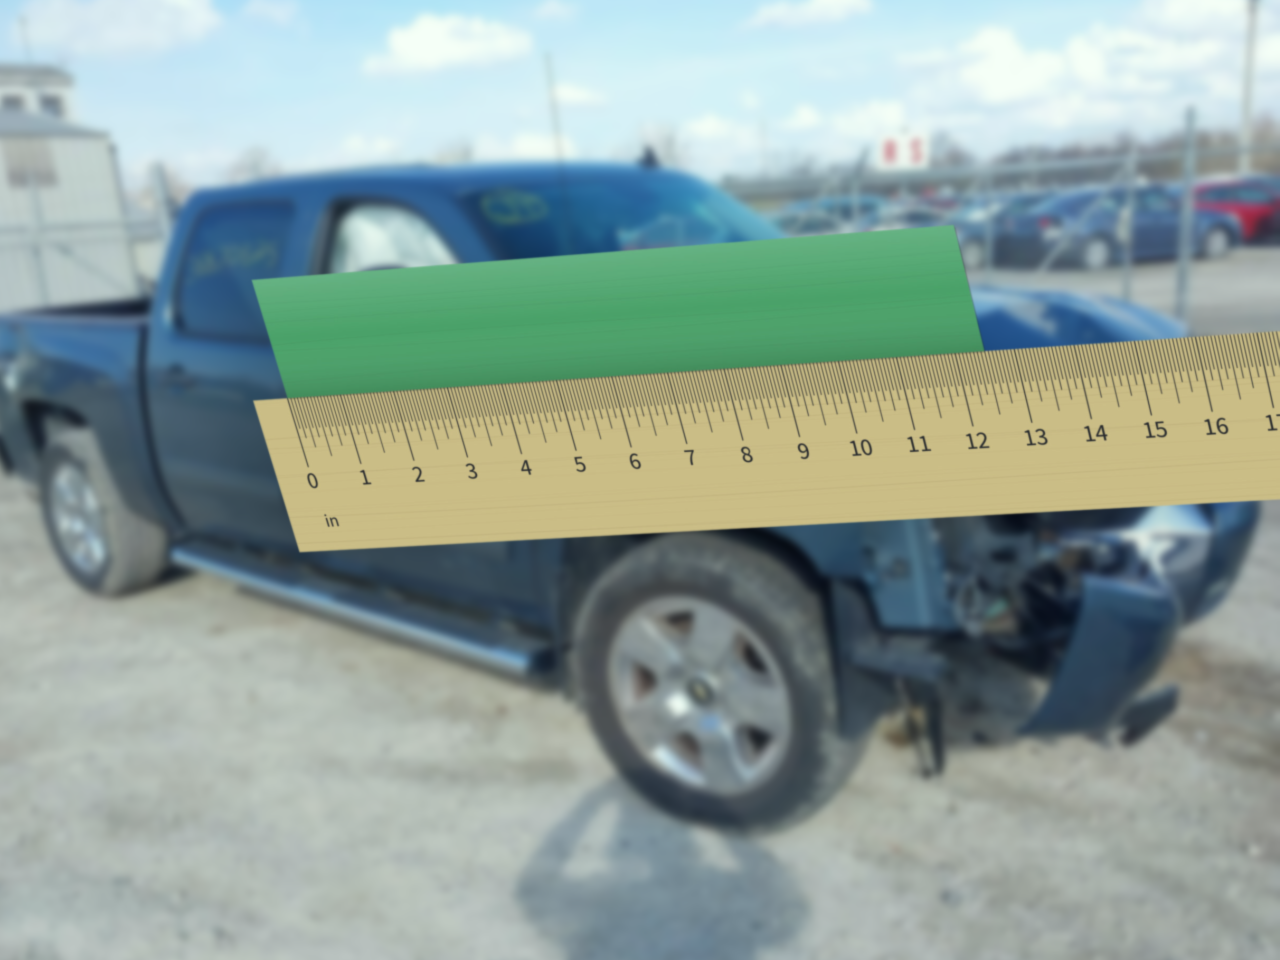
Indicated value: 12.5 in
